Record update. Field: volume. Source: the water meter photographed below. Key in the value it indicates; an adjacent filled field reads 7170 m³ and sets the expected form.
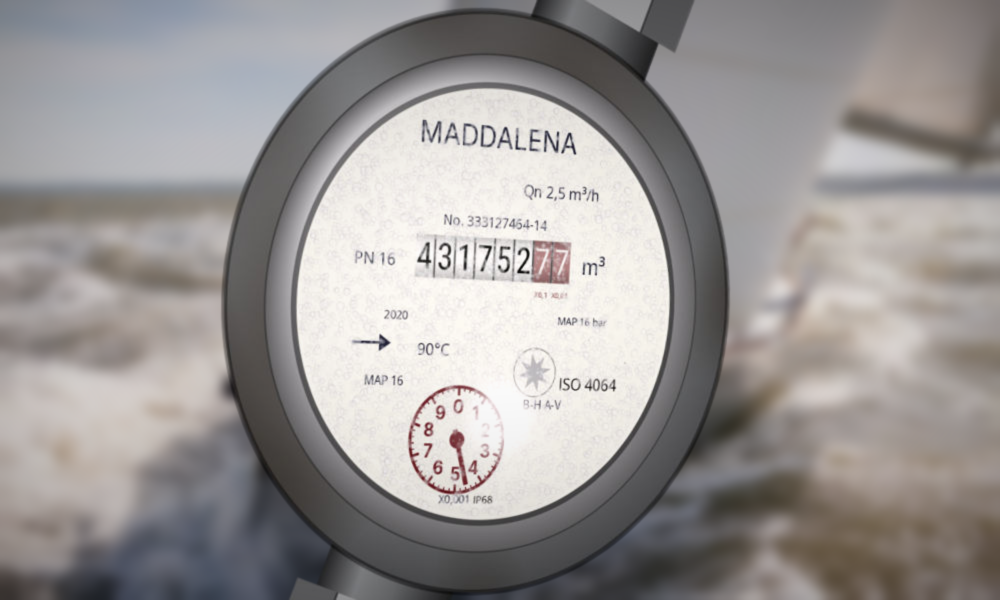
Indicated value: 431752.774 m³
